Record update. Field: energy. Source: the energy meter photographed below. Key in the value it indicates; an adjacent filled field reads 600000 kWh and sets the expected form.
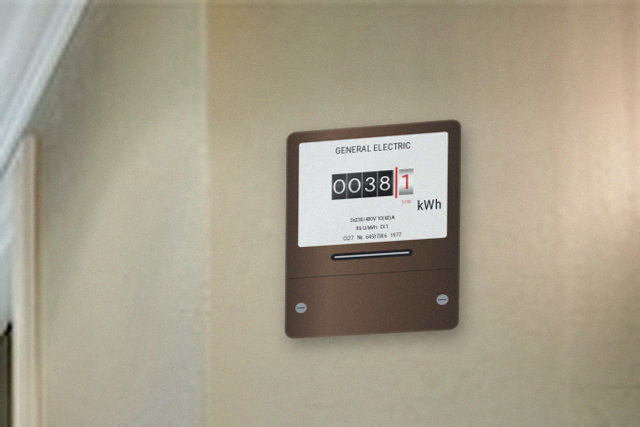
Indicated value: 38.1 kWh
